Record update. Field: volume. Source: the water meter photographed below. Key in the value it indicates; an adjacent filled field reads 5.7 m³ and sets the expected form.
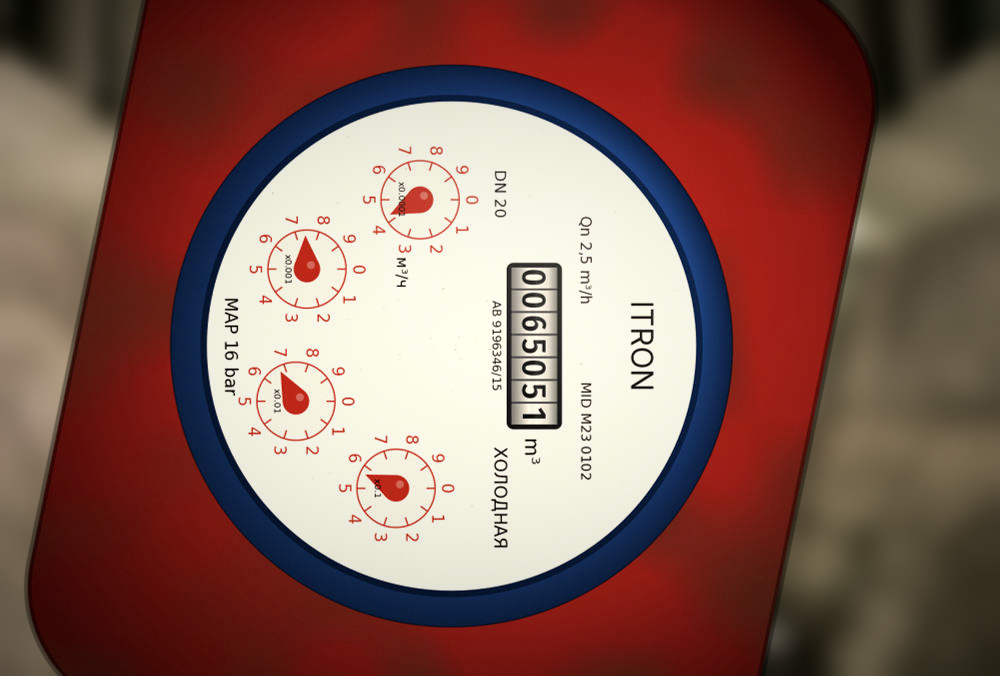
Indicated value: 65051.5674 m³
